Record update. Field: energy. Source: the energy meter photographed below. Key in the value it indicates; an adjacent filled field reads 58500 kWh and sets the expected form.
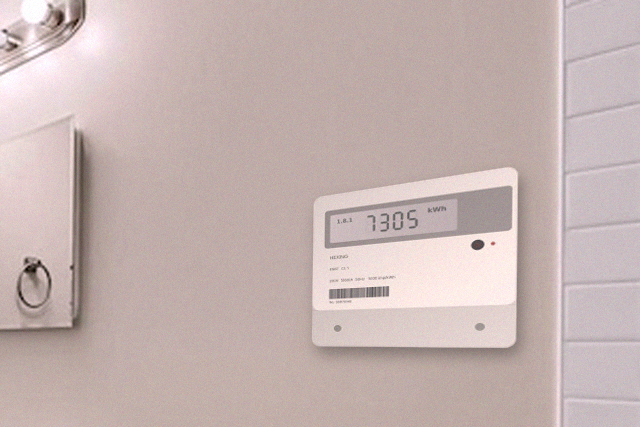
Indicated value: 7305 kWh
